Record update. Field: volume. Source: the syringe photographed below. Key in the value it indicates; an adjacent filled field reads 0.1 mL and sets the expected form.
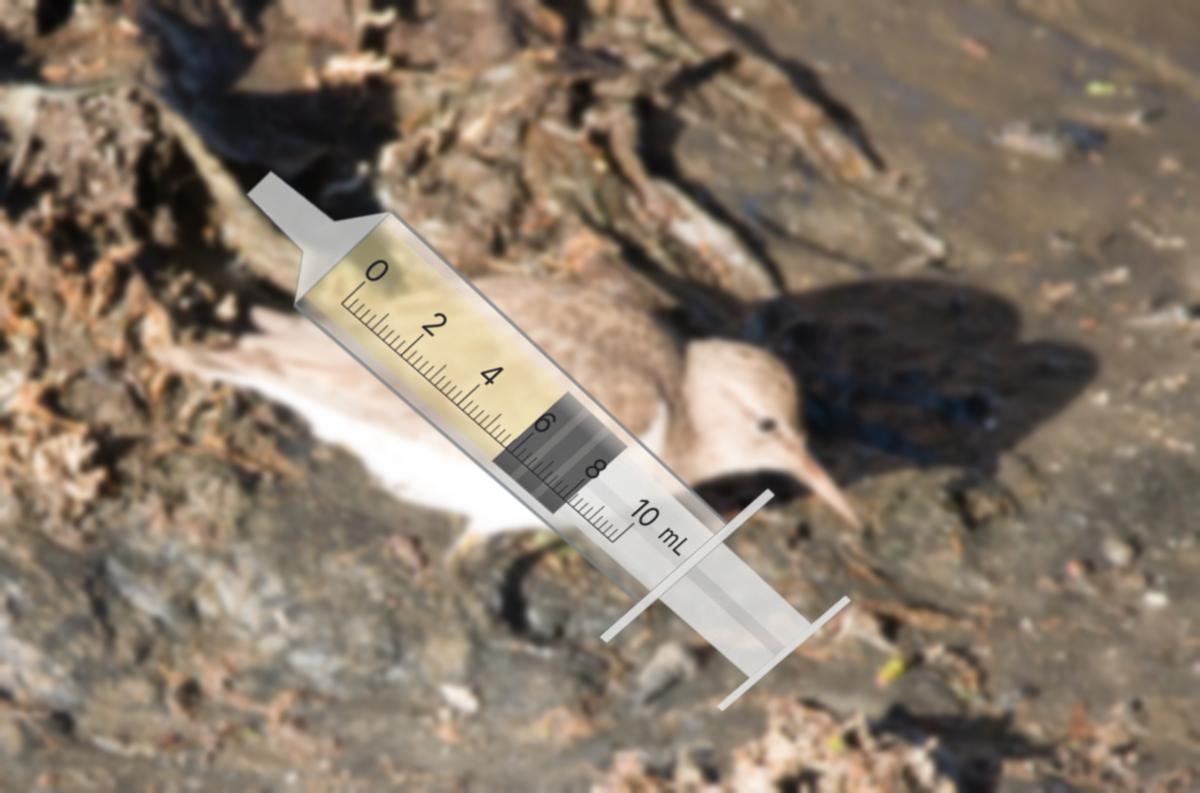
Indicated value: 5.8 mL
